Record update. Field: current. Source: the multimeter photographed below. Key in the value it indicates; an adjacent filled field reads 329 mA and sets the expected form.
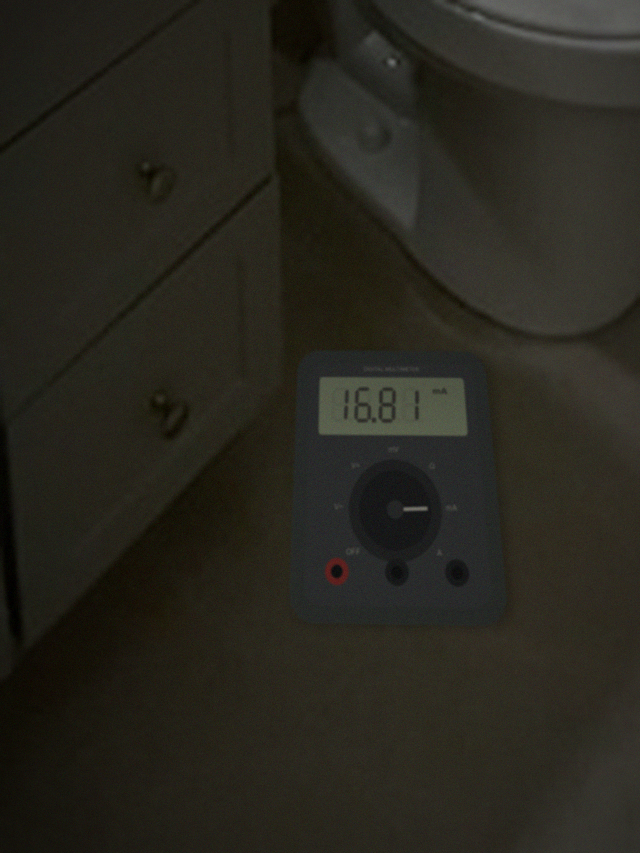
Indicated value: 16.81 mA
